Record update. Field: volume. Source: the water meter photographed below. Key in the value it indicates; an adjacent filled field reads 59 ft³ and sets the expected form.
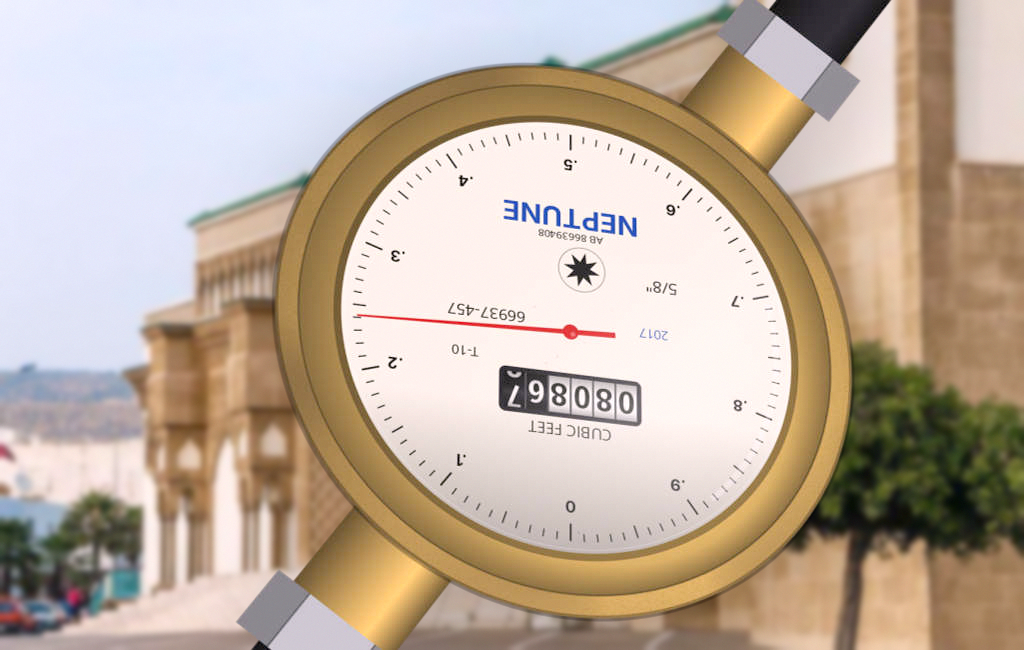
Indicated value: 80867.24 ft³
